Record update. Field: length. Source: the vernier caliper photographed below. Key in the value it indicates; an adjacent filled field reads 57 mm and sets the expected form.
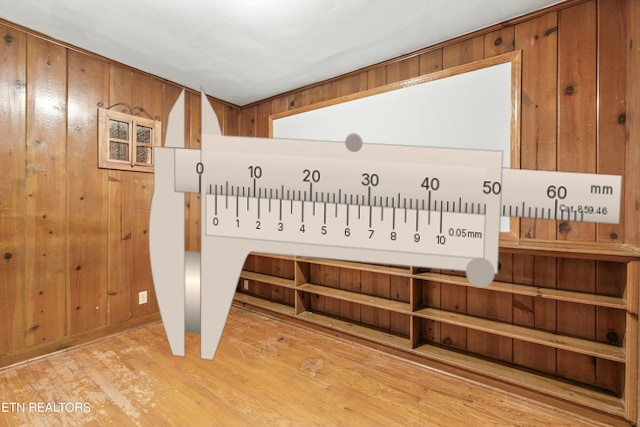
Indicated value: 3.0 mm
